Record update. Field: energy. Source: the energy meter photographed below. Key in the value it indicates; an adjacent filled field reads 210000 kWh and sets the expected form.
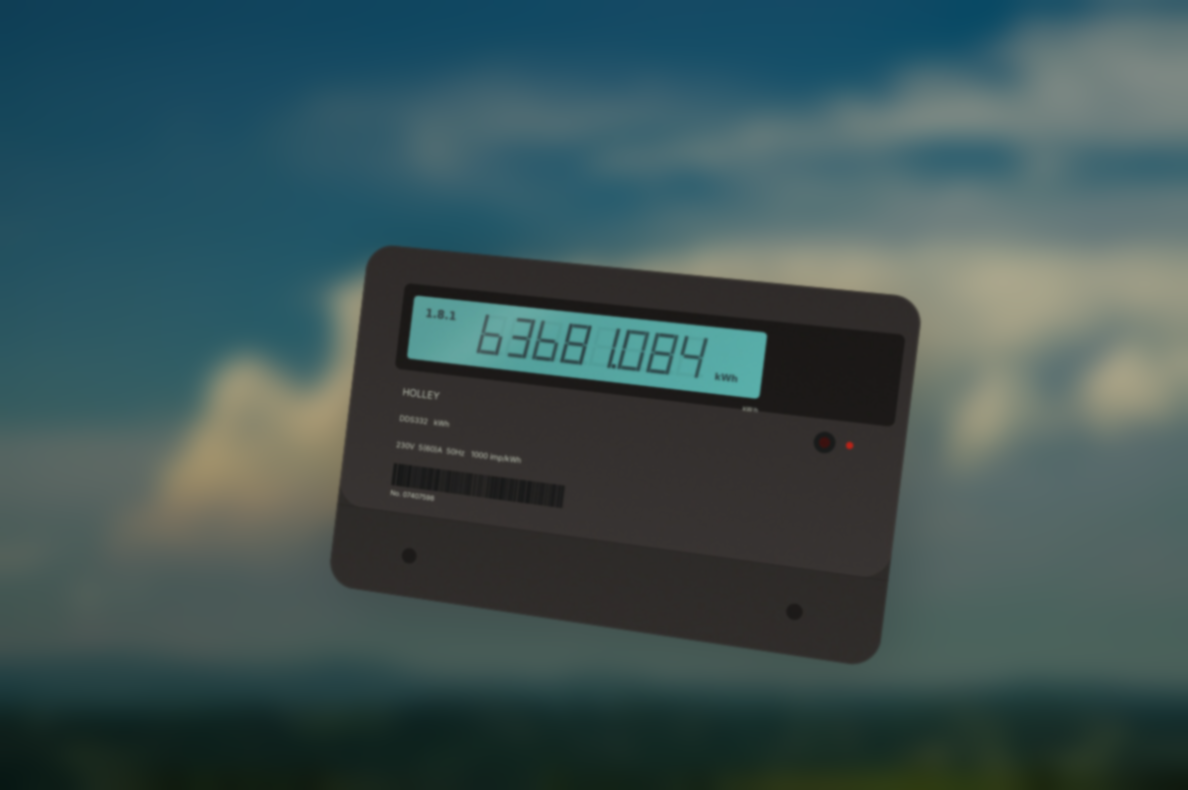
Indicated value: 63681.084 kWh
